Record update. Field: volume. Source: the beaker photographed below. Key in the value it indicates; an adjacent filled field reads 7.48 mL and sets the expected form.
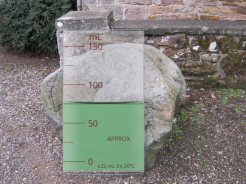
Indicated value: 75 mL
